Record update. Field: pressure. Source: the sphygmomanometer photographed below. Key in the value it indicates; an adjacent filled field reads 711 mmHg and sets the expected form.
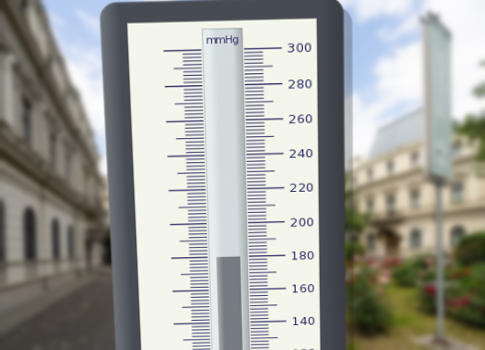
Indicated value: 180 mmHg
